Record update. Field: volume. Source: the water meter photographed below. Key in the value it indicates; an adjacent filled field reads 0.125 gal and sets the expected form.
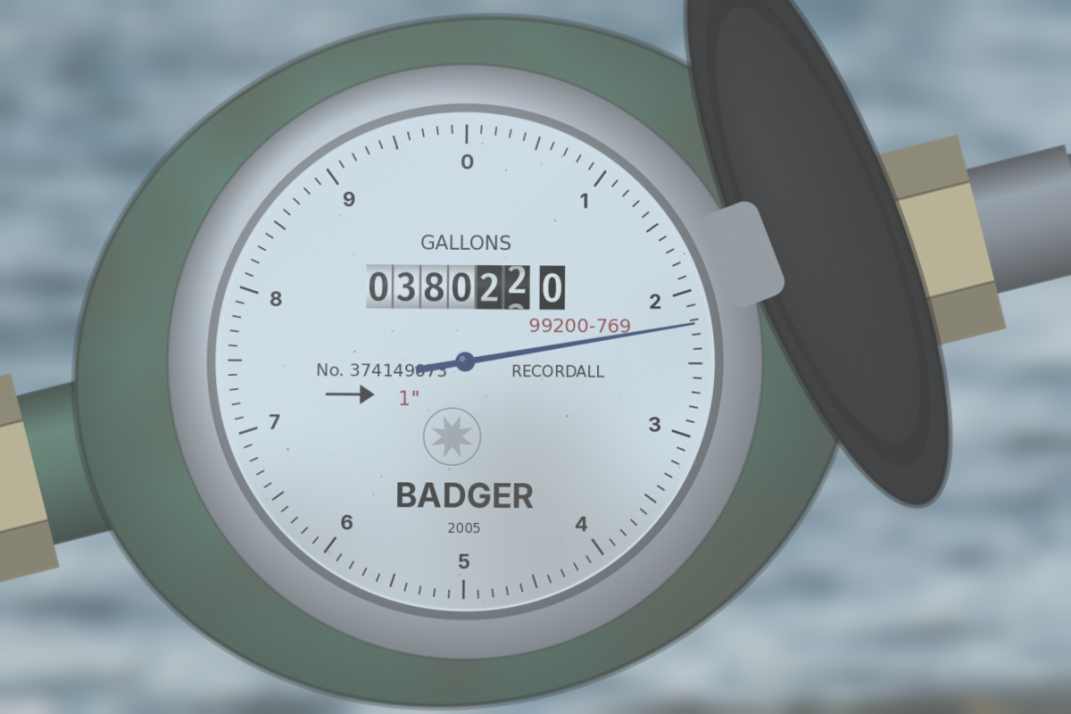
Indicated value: 380222.2 gal
